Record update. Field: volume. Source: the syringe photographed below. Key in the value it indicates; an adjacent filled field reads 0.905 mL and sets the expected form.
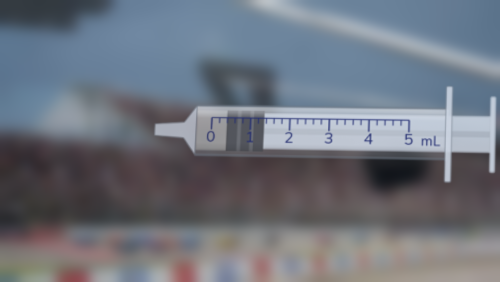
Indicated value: 0.4 mL
